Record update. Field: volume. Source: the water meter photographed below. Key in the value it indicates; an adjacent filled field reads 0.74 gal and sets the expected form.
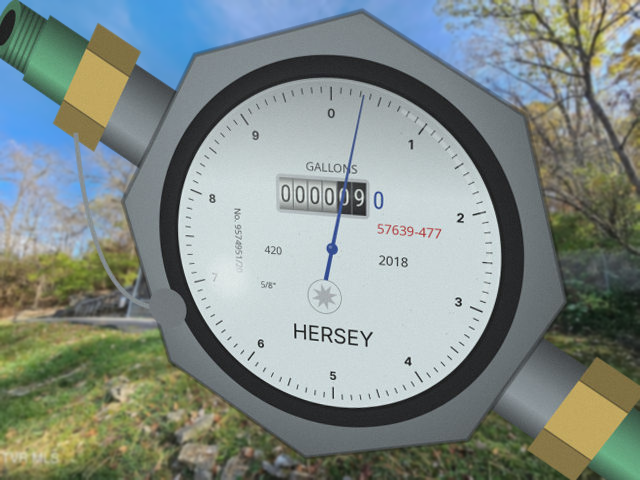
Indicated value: 90.3 gal
